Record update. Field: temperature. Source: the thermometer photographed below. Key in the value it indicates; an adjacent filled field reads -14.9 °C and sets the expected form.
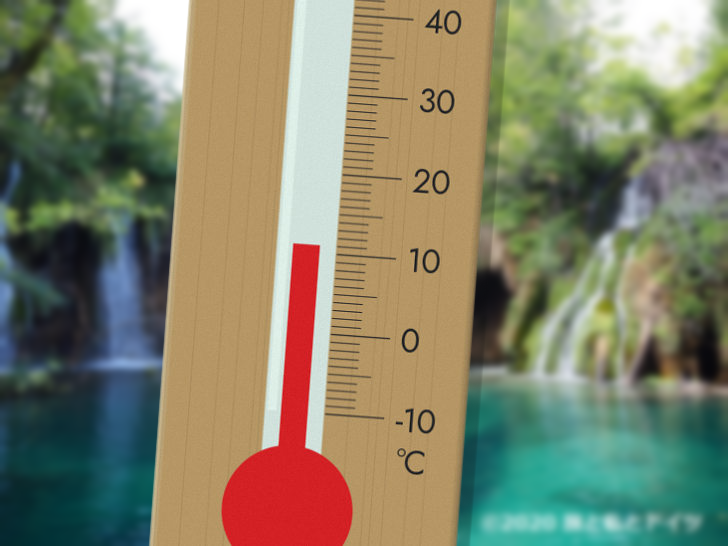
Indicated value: 11 °C
